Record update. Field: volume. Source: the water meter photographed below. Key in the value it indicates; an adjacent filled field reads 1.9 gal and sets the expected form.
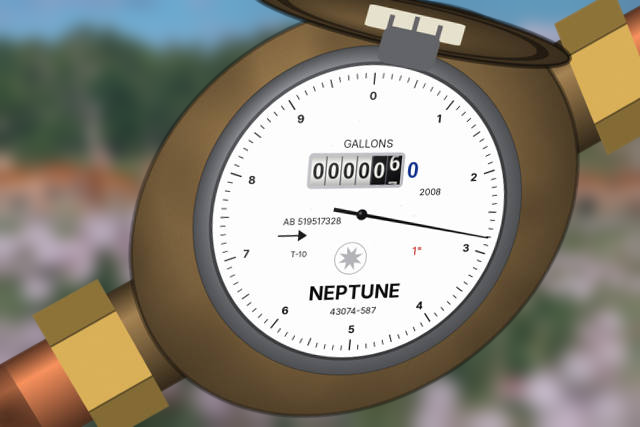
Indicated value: 62.8 gal
